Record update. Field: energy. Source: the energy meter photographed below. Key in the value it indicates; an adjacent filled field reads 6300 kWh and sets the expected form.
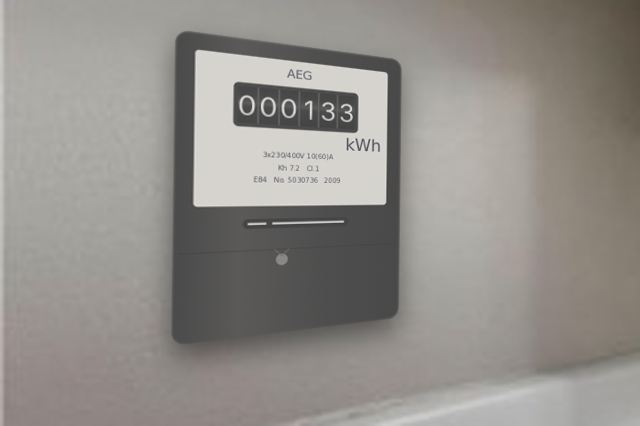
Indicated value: 133 kWh
